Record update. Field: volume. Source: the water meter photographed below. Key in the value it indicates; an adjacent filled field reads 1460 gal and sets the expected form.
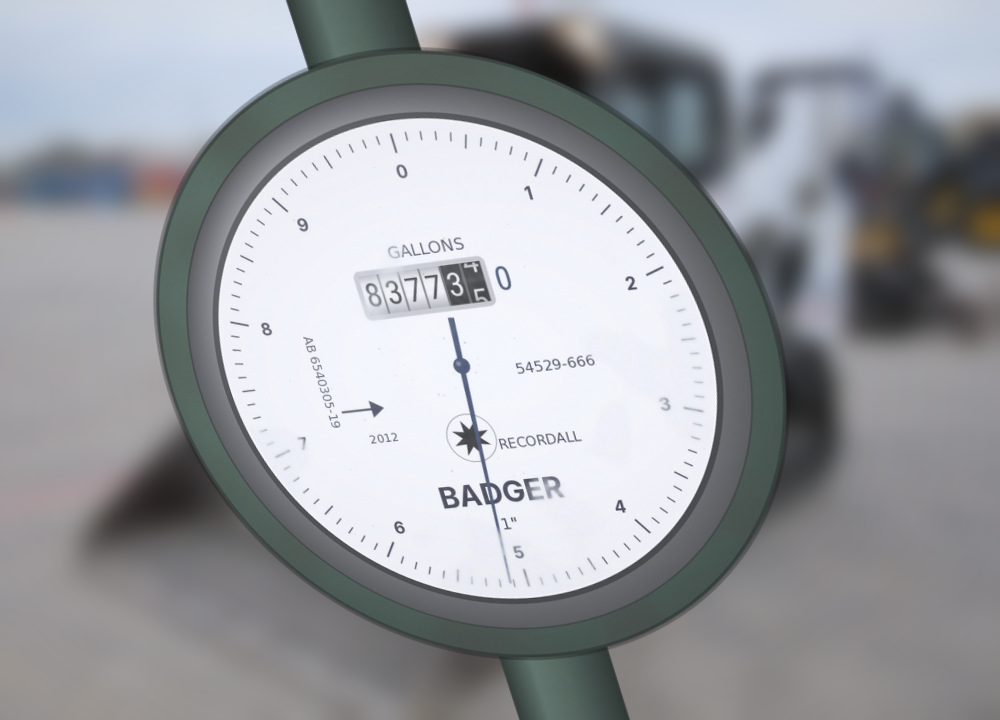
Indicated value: 8377345.1 gal
